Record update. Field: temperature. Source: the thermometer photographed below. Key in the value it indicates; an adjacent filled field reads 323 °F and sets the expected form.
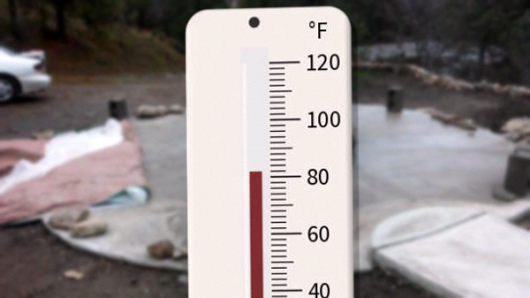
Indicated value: 82 °F
